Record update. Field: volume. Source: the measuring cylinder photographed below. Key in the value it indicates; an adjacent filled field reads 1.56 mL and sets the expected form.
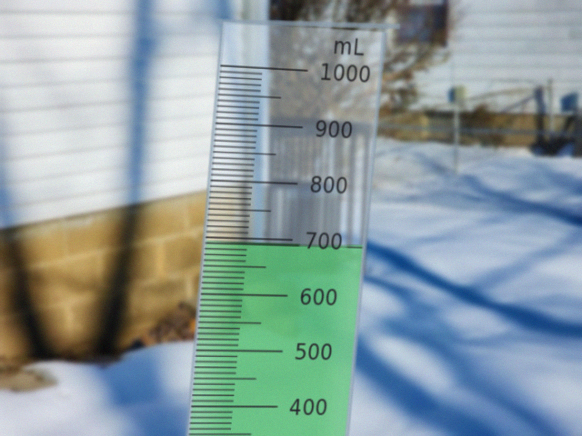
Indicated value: 690 mL
